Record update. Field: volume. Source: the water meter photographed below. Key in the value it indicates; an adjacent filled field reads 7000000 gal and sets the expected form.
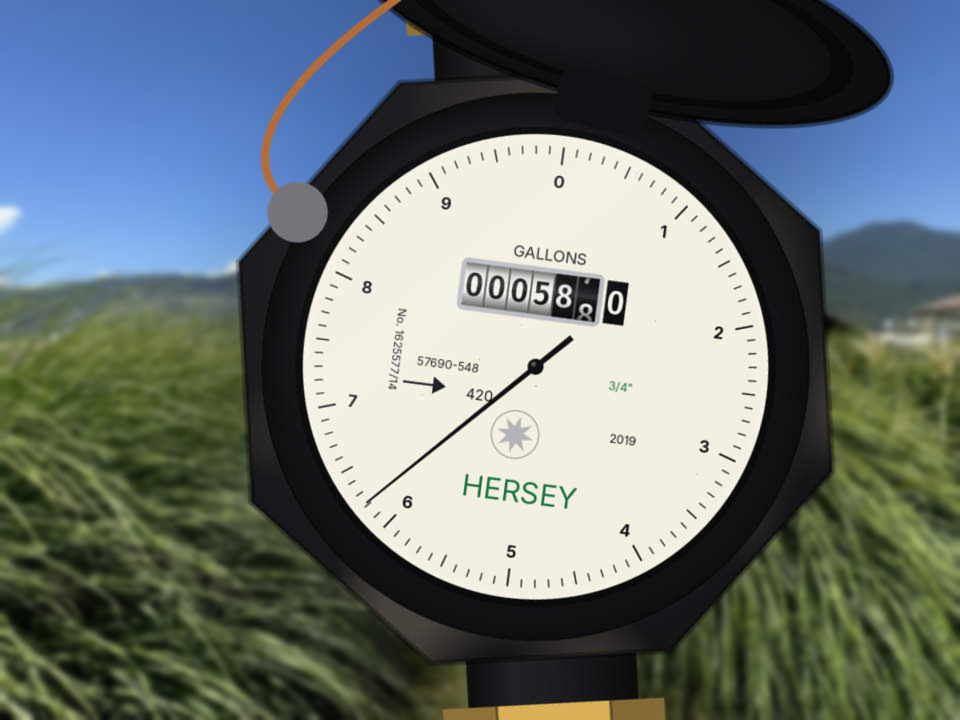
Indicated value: 5876.2 gal
